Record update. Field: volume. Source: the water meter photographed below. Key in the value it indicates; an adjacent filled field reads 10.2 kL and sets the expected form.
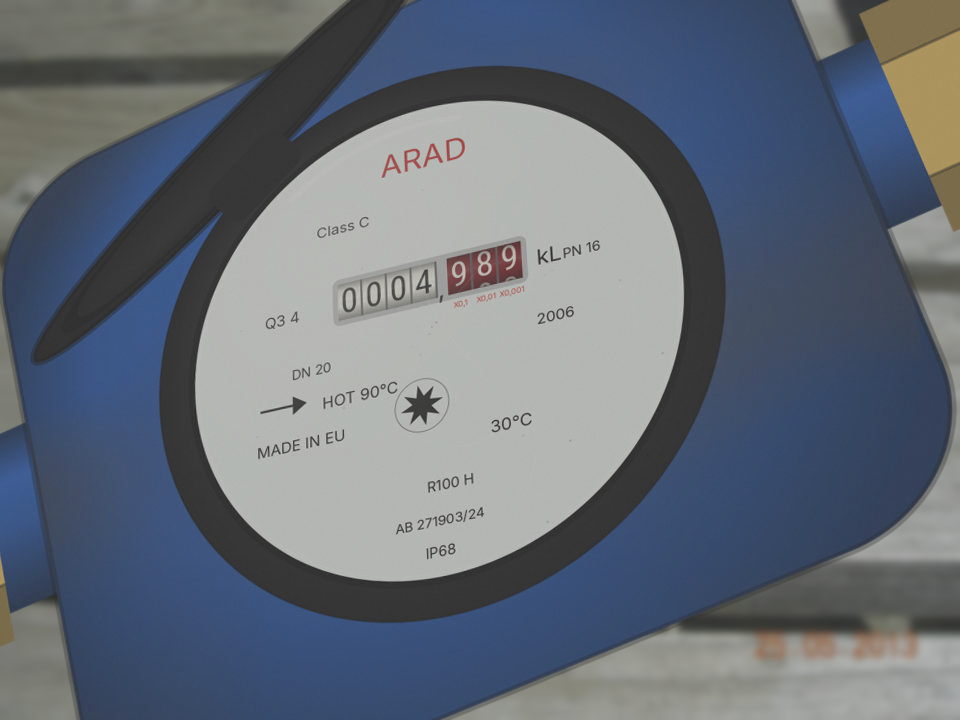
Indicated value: 4.989 kL
